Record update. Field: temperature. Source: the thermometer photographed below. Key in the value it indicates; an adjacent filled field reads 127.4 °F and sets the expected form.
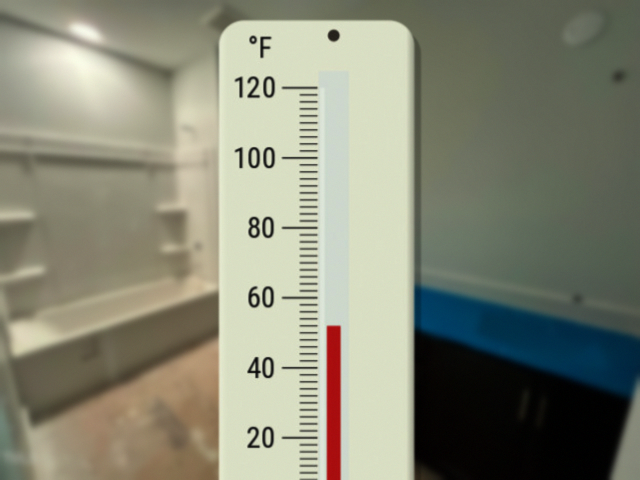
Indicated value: 52 °F
